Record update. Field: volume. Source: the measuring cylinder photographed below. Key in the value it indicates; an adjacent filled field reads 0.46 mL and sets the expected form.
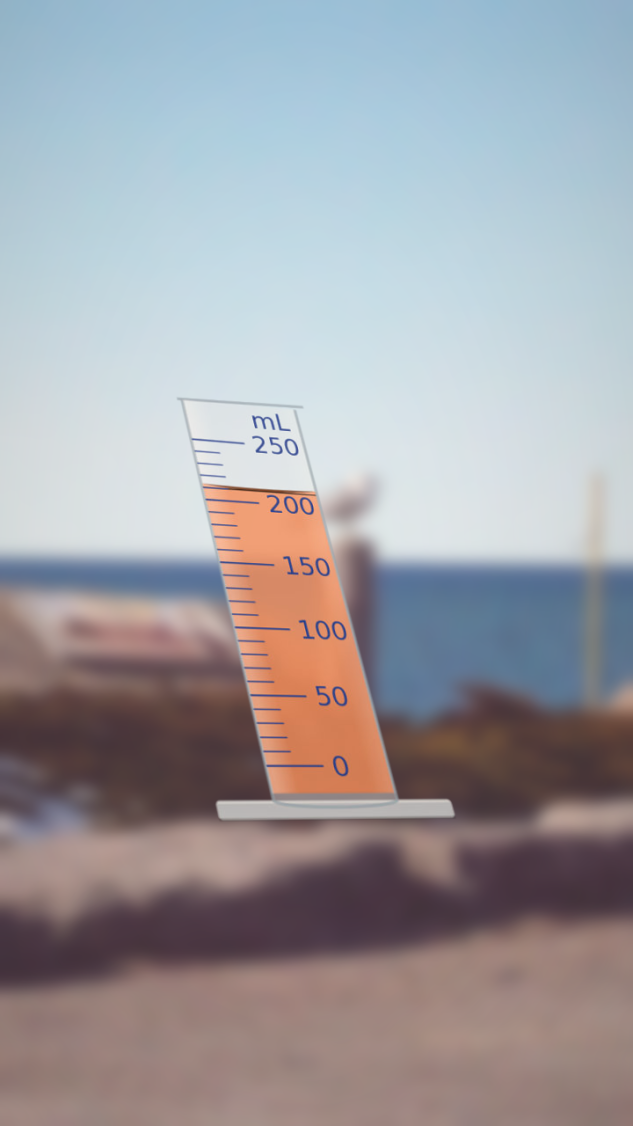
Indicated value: 210 mL
